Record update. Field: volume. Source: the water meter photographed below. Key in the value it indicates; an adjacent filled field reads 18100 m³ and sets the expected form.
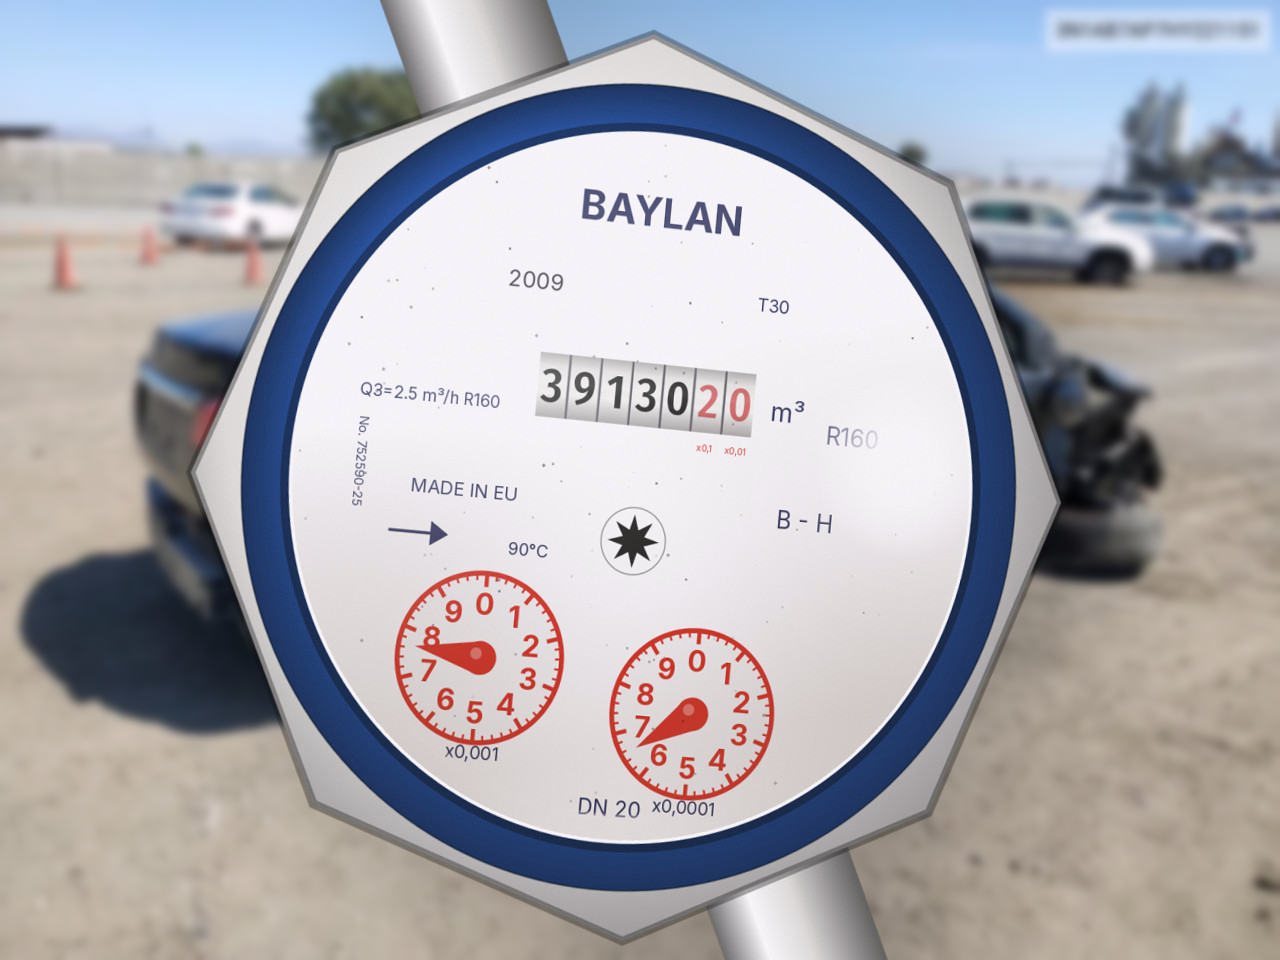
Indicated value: 39130.2076 m³
